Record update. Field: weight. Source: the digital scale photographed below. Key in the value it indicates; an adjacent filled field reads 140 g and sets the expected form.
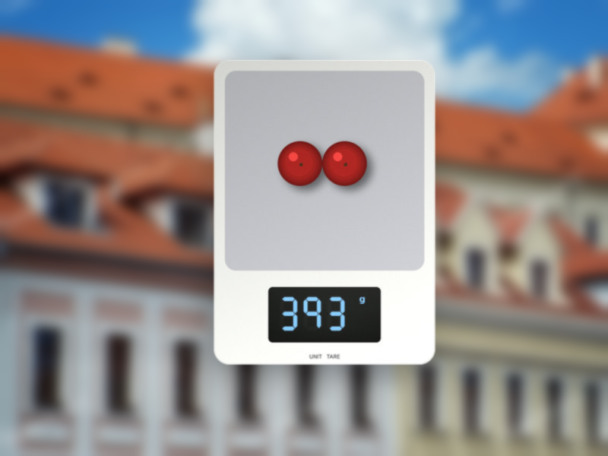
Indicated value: 393 g
